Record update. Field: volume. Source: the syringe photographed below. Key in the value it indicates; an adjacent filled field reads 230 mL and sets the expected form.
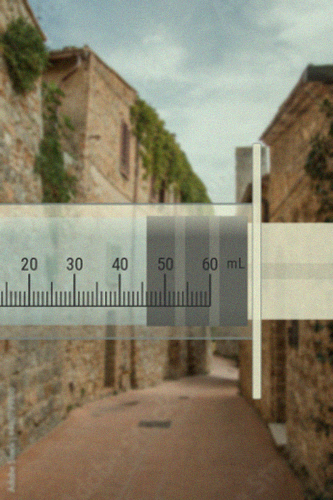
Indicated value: 46 mL
